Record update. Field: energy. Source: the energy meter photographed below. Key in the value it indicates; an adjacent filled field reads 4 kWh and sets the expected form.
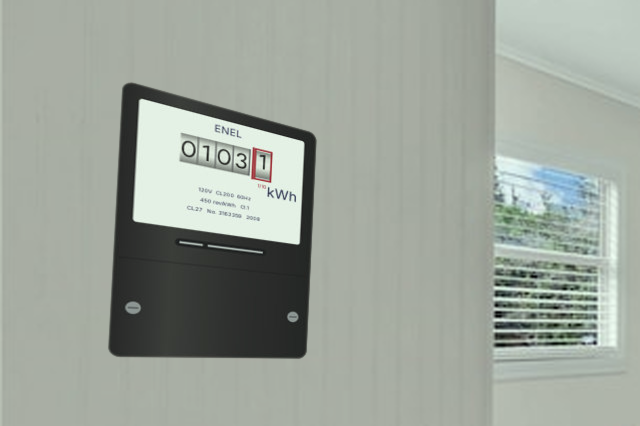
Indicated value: 103.1 kWh
